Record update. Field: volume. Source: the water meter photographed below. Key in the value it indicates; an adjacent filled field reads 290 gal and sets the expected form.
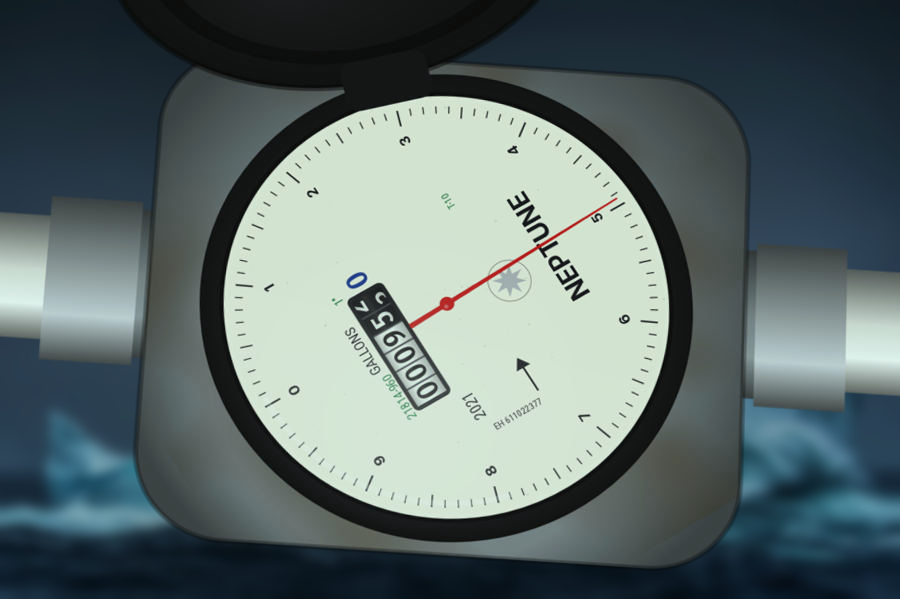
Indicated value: 9524.9 gal
